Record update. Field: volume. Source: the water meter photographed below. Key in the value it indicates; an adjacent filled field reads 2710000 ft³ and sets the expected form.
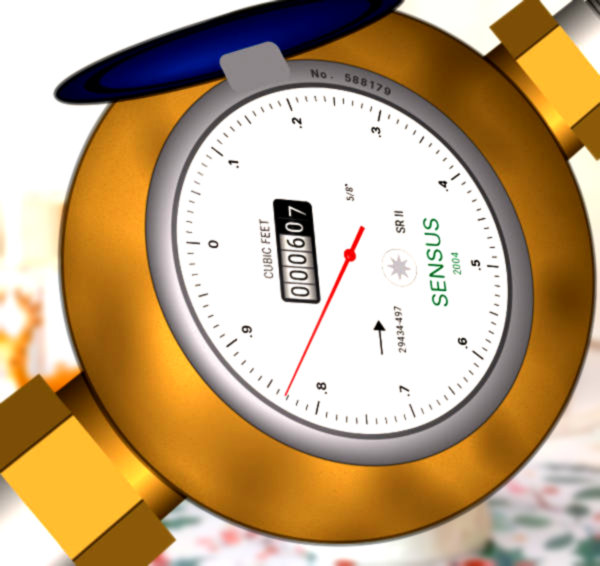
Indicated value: 606.83 ft³
